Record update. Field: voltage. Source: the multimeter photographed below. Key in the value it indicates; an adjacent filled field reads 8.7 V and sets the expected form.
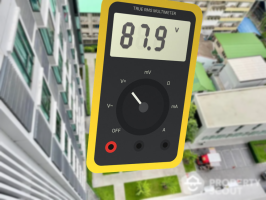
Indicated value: 87.9 V
